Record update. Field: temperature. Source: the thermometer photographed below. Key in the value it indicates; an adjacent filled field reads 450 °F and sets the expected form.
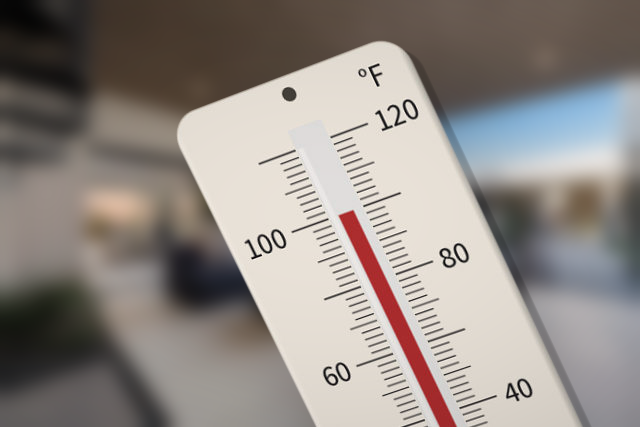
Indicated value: 100 °F
